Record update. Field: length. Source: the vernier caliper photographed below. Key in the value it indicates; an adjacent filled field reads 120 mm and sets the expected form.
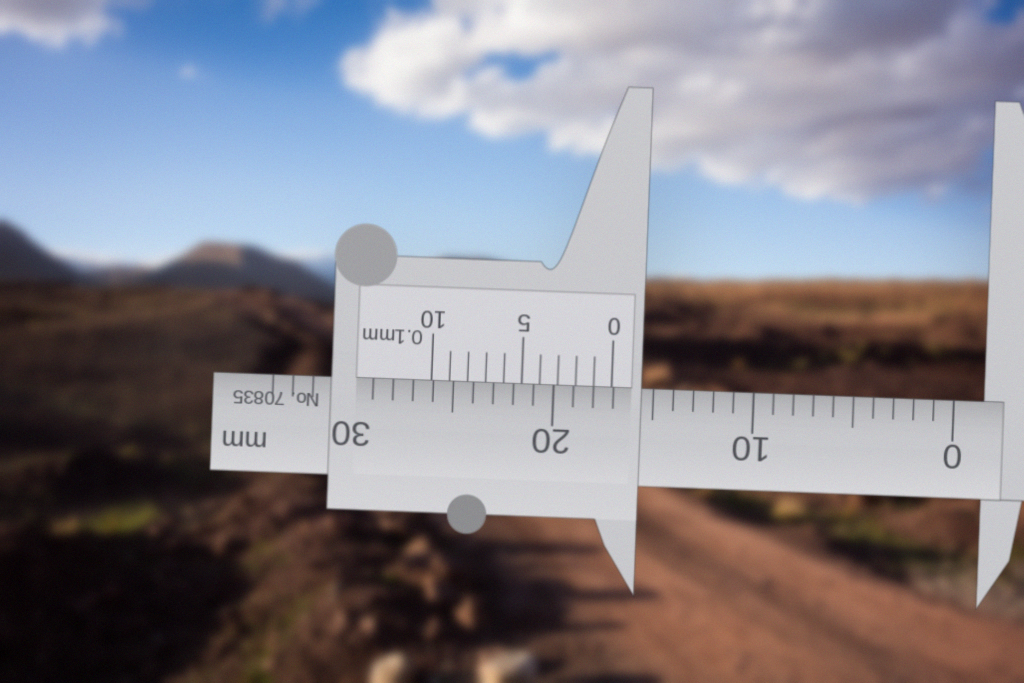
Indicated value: 17.1 mm
